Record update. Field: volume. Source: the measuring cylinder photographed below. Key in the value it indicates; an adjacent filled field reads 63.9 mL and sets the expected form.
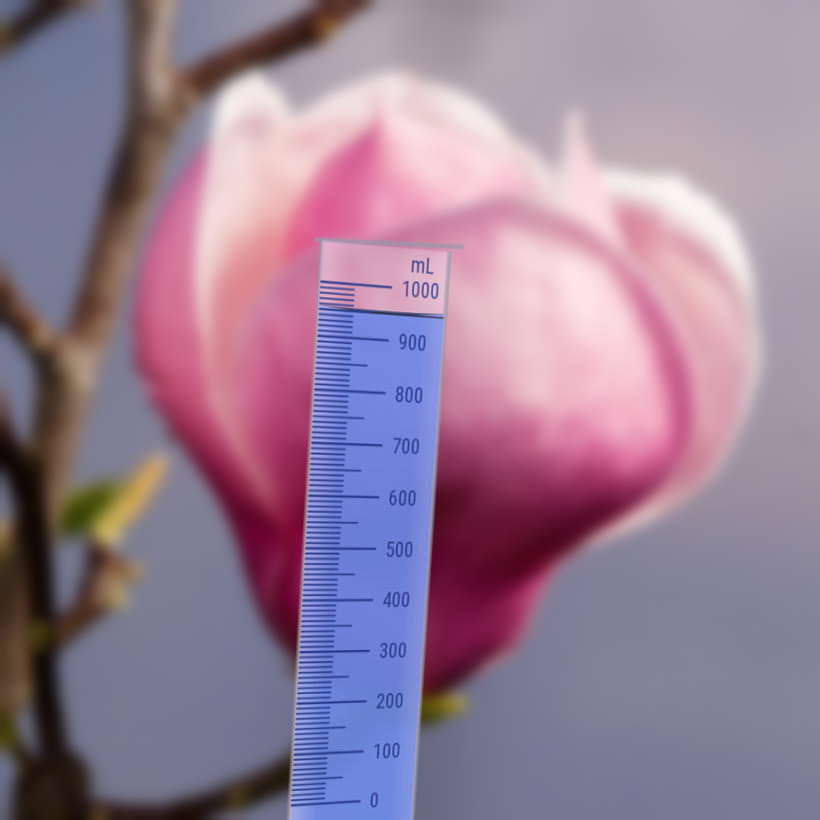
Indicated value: 950 mL
